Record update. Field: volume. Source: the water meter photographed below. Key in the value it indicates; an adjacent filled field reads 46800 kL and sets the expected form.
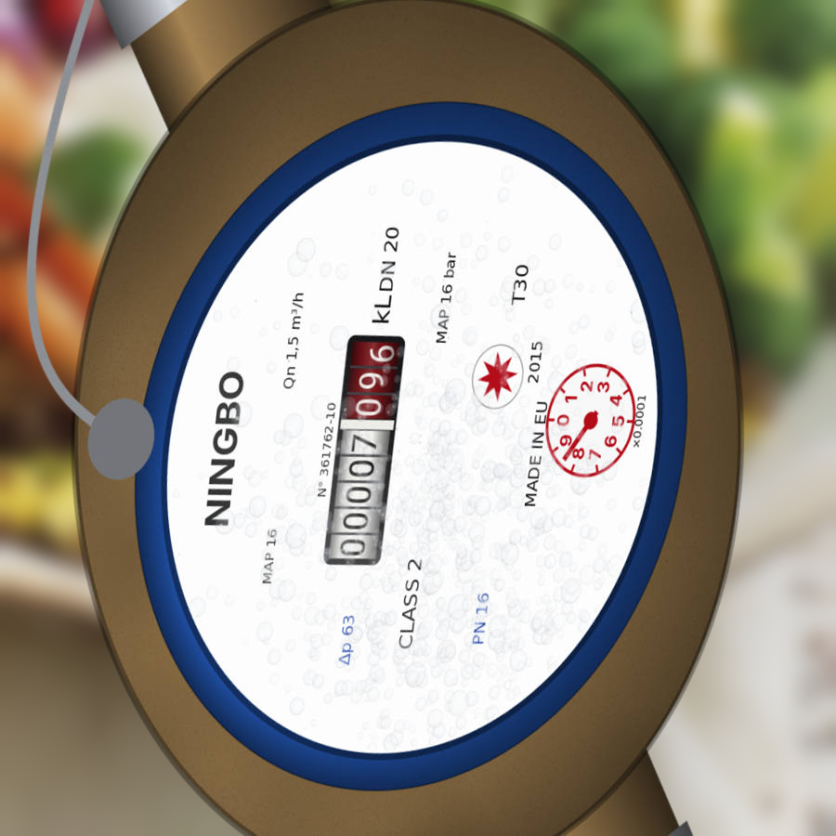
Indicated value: 7.0958 kL
